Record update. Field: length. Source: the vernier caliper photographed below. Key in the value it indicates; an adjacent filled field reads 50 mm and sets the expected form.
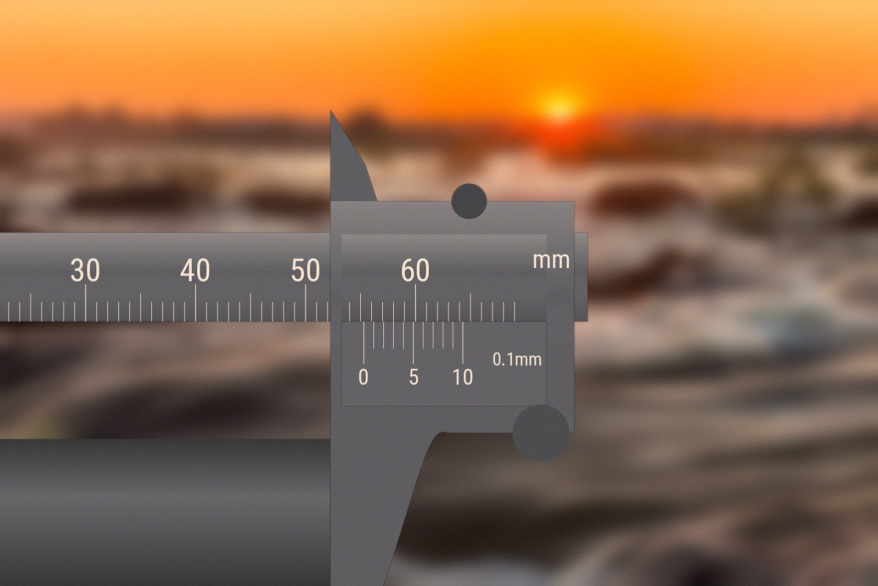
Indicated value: 55.3 mm
